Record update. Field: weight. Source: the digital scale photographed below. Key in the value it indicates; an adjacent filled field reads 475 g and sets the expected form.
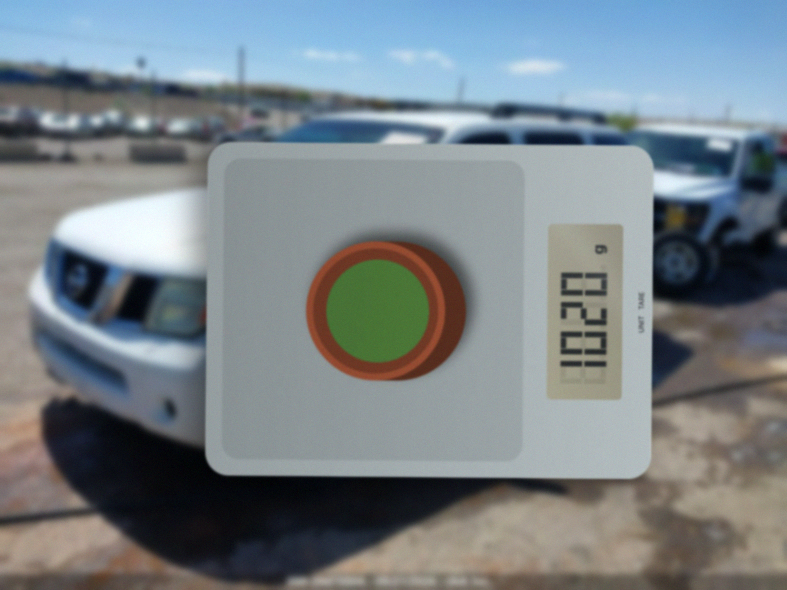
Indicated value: 1020 g
